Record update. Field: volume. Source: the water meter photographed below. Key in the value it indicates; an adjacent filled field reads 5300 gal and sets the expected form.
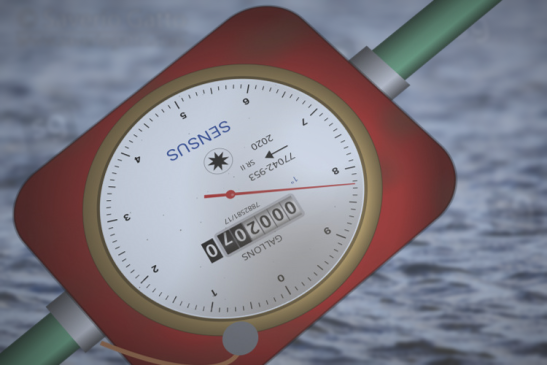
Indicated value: 2068.2 gal
